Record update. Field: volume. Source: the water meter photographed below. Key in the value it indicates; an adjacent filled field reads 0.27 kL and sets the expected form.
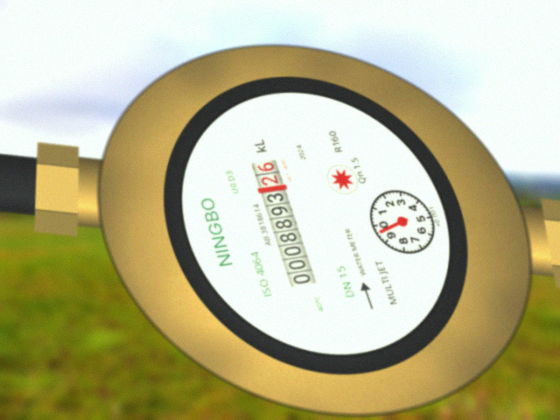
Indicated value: 8893.259 kL
